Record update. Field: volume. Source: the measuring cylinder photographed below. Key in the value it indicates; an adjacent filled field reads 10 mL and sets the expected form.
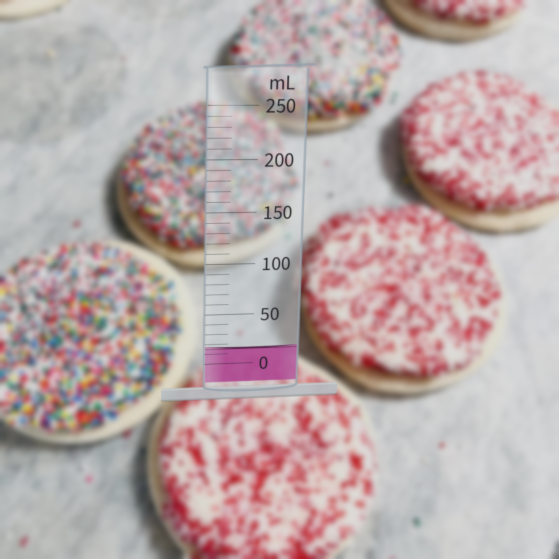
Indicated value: 15 mL
